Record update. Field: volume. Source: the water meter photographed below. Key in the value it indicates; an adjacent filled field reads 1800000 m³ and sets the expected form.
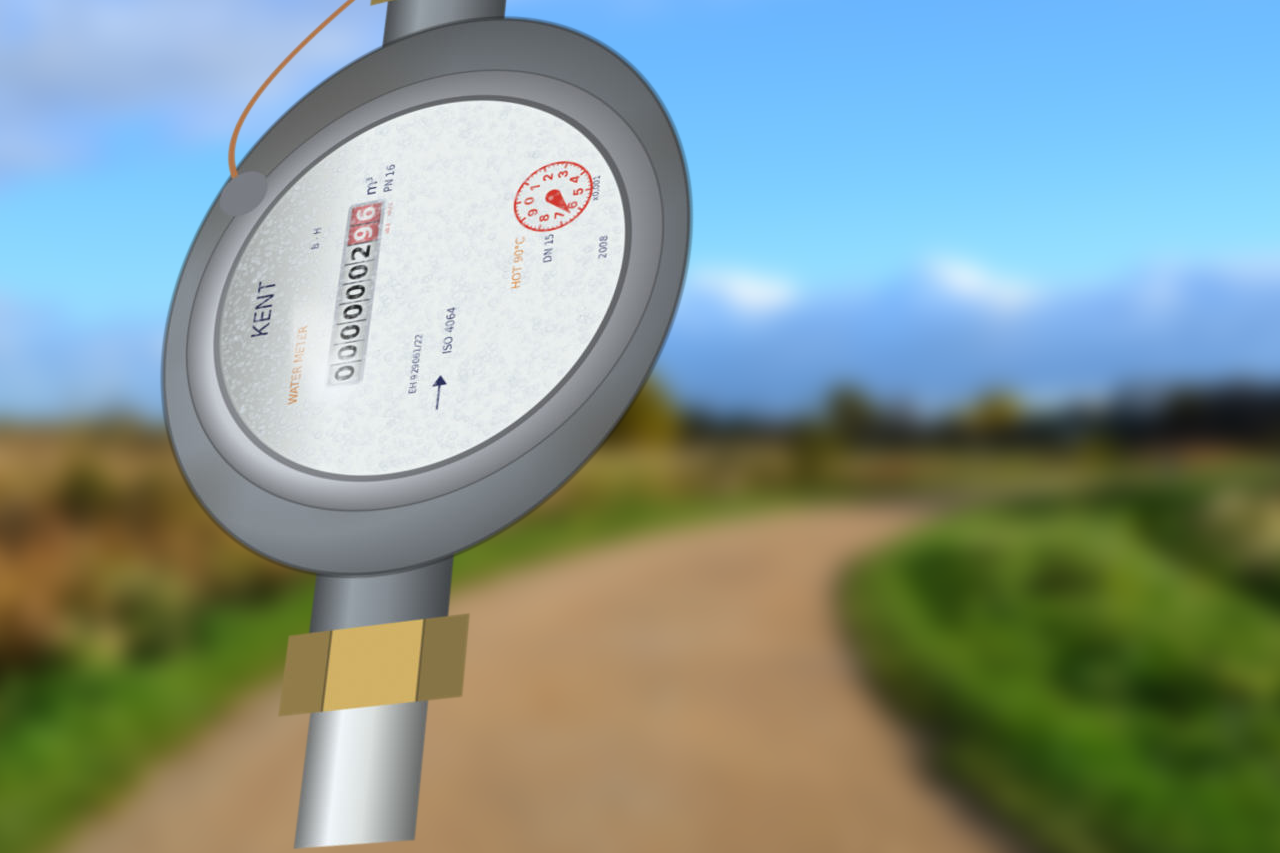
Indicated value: 2.966 m³
